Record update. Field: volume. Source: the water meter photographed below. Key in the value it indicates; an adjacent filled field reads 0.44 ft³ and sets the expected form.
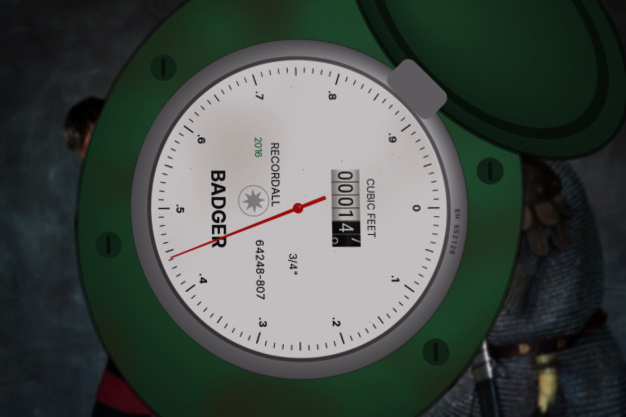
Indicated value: 147.44 ft³
